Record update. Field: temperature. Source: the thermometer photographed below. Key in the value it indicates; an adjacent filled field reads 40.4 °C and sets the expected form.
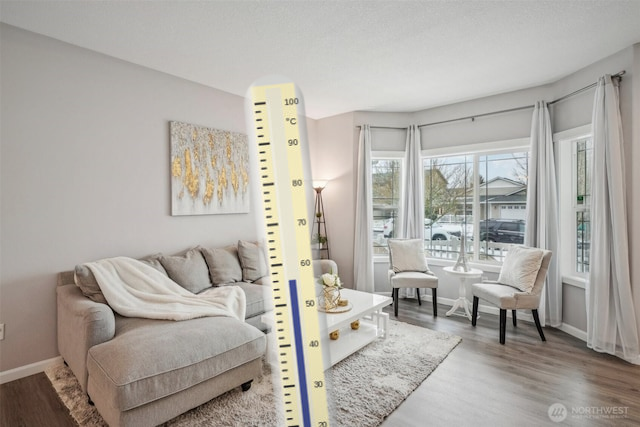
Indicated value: 56 °C
